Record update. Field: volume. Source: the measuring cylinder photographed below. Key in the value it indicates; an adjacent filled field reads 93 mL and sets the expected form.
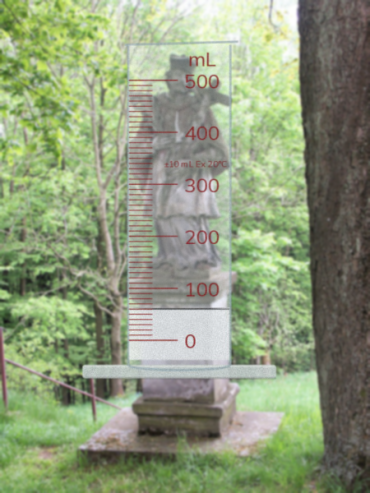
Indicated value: 60 mL
